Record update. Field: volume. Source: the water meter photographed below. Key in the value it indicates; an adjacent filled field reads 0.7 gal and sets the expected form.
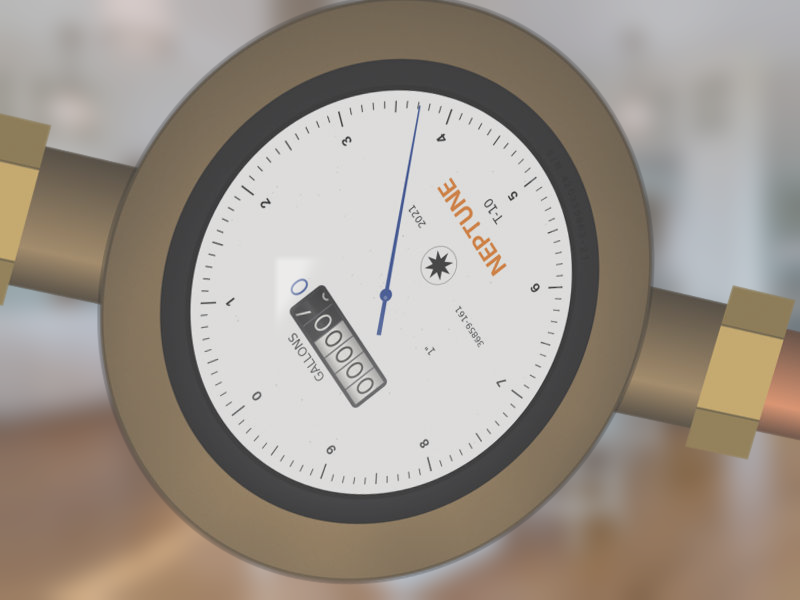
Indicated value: 73.7 gal
